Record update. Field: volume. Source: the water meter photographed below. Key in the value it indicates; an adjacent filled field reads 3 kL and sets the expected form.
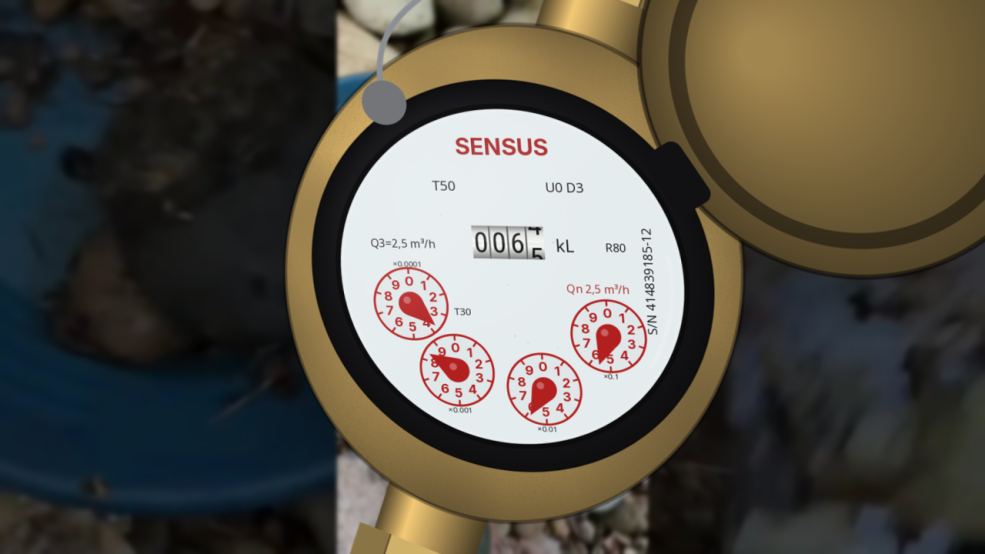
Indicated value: 64.5583 kL
